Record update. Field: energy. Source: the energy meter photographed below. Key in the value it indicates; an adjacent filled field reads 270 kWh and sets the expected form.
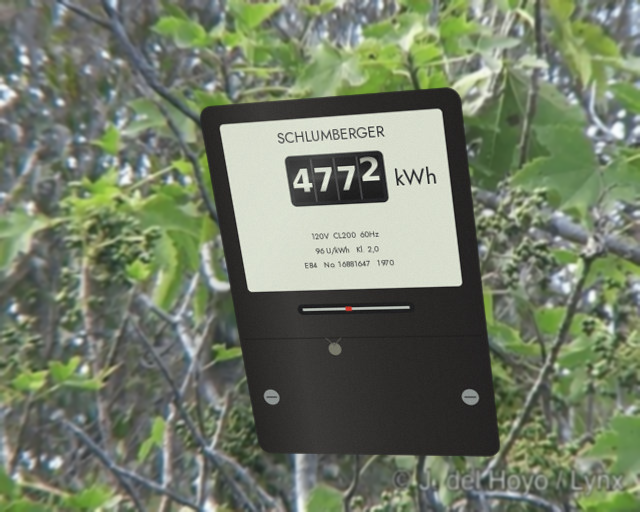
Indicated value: 4772 kWh
